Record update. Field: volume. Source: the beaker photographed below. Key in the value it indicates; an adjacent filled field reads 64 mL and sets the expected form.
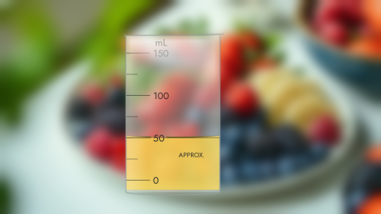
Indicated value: 50 mL
